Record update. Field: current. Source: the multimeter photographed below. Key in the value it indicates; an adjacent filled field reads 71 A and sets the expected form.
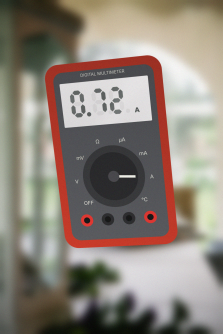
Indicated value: 0.72 A
